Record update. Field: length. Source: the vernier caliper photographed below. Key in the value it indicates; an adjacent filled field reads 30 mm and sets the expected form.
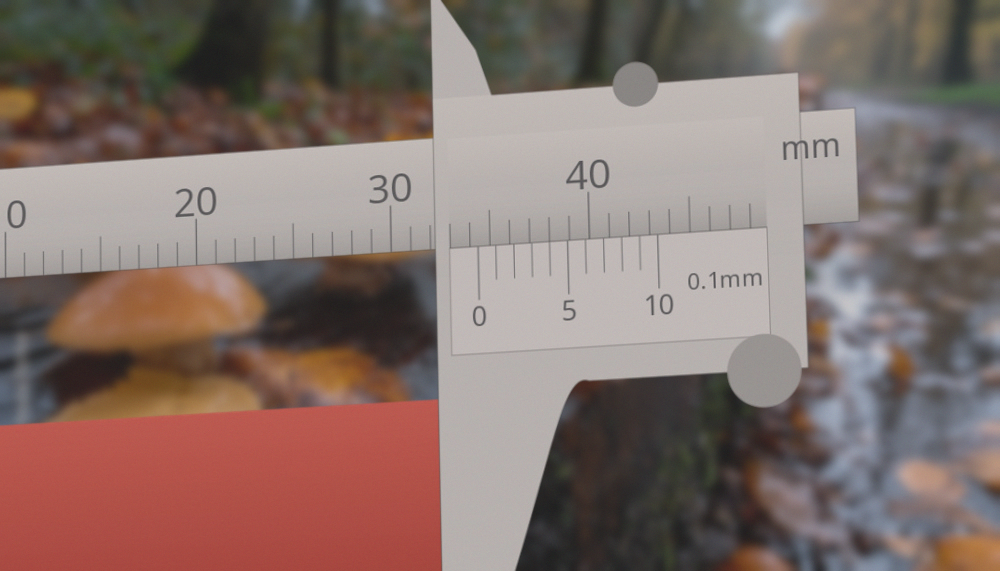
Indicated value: 34.4 mm
